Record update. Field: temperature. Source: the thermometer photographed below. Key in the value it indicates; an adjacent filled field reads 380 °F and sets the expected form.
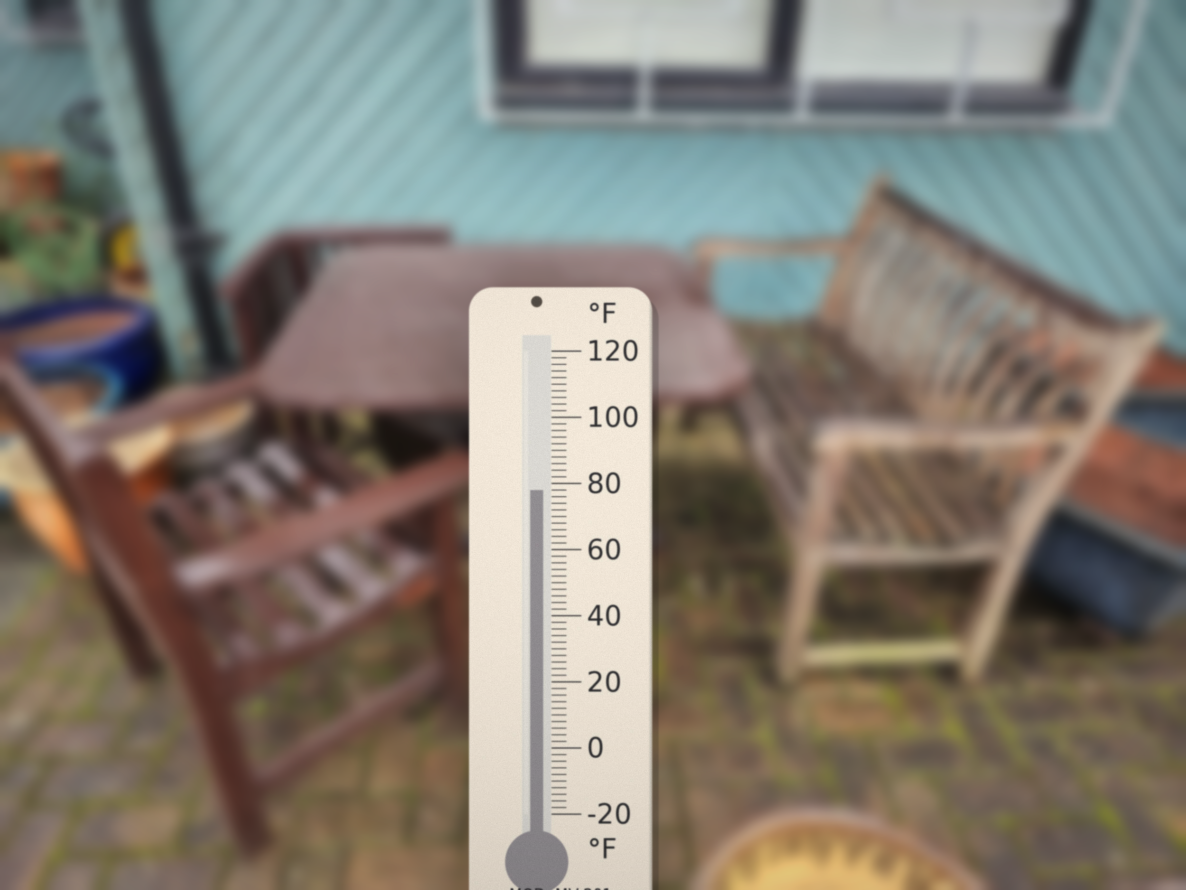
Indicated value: 78 °F
